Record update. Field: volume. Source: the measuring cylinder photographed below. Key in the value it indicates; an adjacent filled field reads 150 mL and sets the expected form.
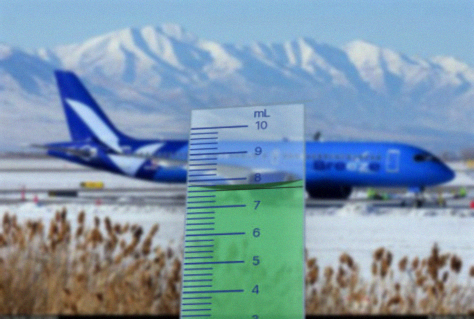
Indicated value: 7.6 mL
